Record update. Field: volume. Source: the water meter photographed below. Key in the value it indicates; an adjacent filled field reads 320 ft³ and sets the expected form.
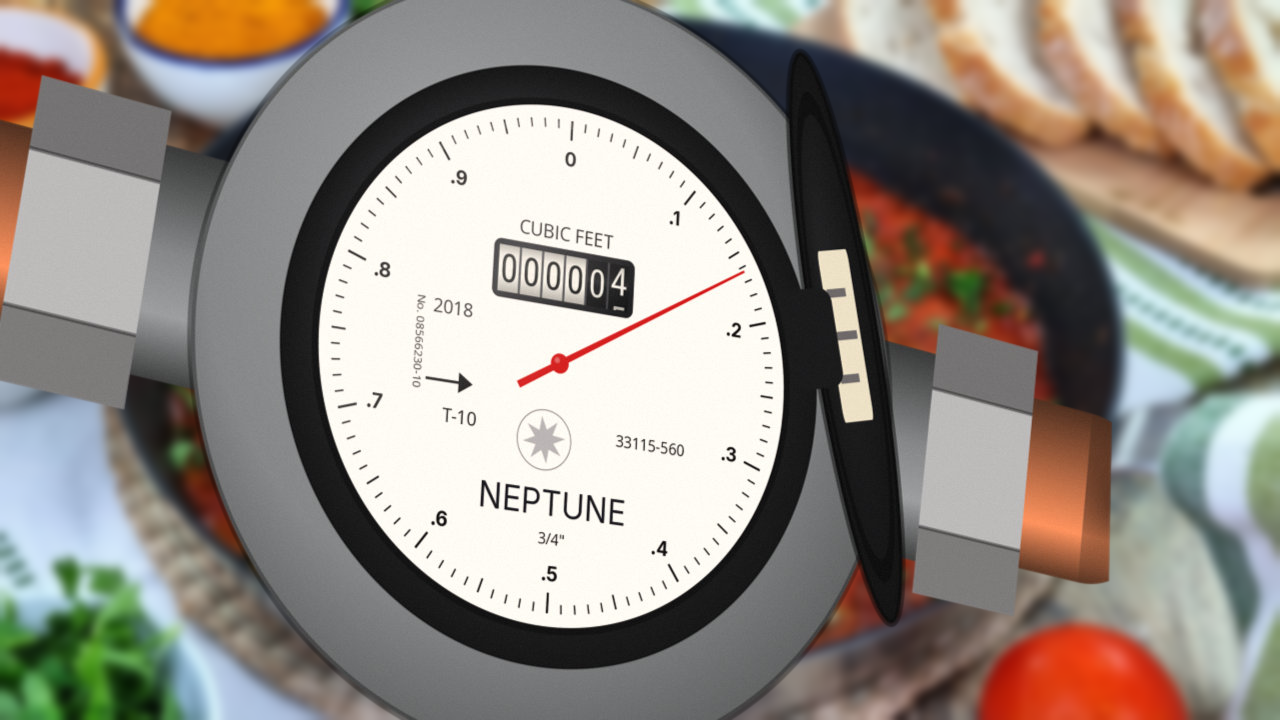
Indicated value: 4.16 ft³
